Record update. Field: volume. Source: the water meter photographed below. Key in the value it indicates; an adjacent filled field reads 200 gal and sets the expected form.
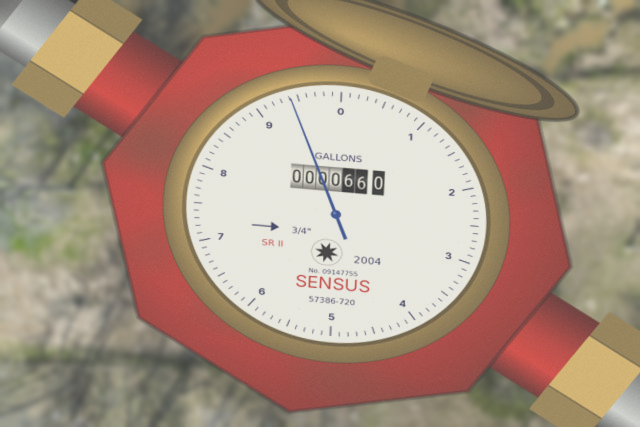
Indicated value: 659.4 gal
